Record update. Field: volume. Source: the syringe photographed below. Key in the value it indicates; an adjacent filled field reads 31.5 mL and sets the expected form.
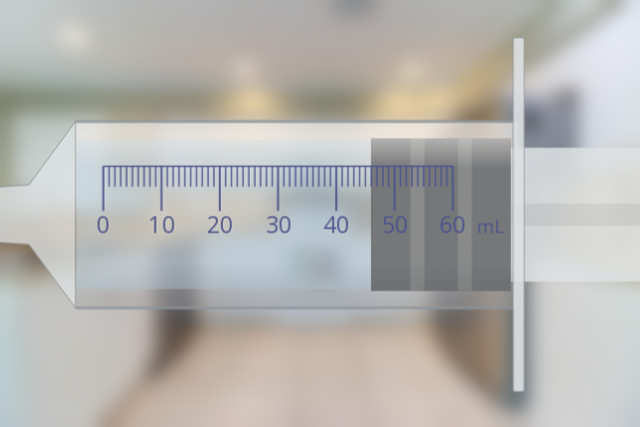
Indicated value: 46 mL
